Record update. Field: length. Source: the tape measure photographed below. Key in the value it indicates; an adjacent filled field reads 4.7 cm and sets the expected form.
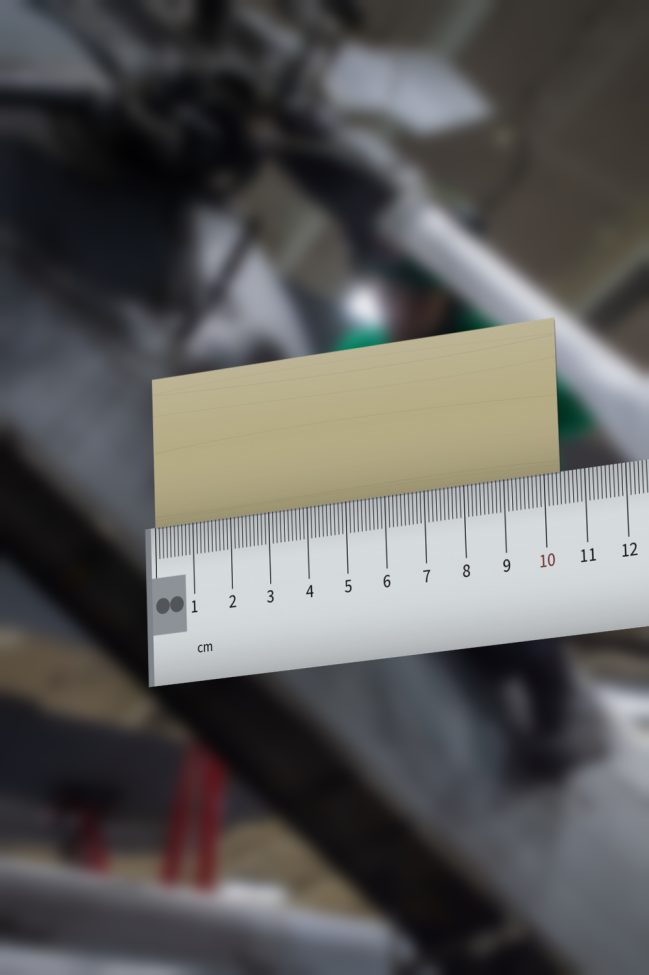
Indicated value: 10.4 cm
